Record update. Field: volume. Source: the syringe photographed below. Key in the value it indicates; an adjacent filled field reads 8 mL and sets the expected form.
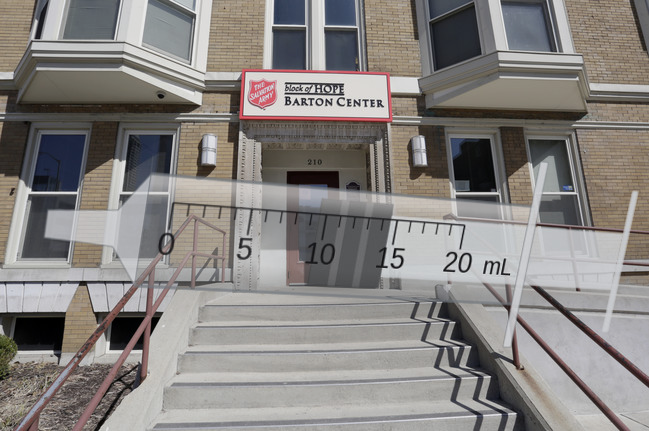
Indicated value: 9.5 mL
